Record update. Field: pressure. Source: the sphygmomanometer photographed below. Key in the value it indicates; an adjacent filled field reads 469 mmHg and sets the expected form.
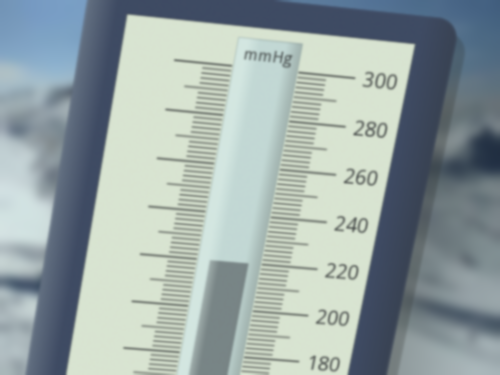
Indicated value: 220 mmHg
